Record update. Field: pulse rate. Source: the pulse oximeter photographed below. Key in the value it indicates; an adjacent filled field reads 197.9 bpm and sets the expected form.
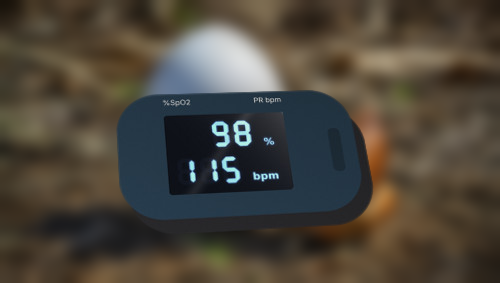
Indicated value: 115 bpm
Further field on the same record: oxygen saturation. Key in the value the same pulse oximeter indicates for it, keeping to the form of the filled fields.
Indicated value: 98 %
